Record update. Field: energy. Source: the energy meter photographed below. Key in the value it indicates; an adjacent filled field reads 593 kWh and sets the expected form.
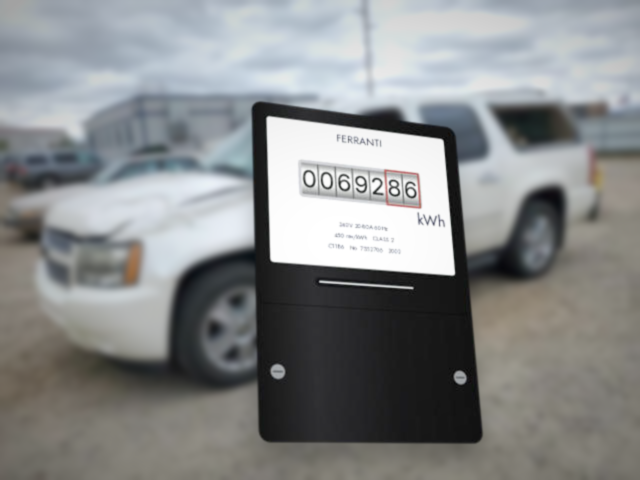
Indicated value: 692.86 kWh
